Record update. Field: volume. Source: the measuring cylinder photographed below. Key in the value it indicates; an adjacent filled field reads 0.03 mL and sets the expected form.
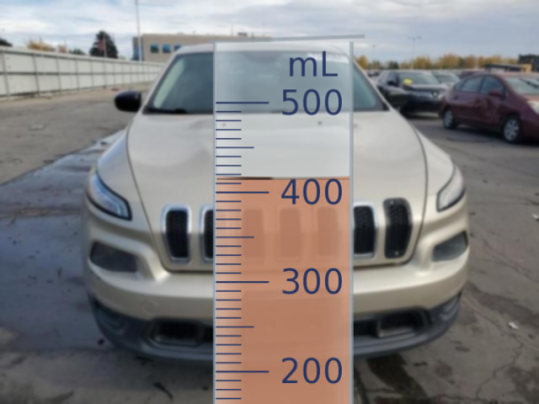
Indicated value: 415 mL
